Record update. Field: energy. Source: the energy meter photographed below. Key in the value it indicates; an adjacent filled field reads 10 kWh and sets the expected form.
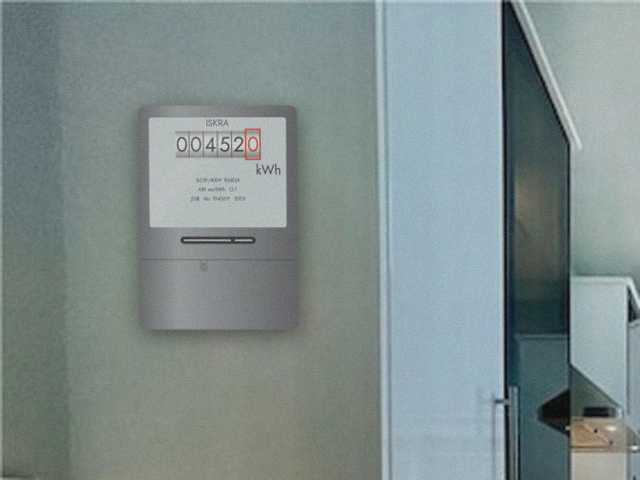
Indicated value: 452.0 kWh
